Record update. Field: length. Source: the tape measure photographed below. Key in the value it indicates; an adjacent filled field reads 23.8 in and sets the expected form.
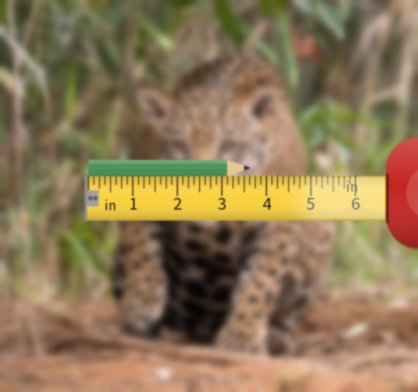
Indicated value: 3.625 in
